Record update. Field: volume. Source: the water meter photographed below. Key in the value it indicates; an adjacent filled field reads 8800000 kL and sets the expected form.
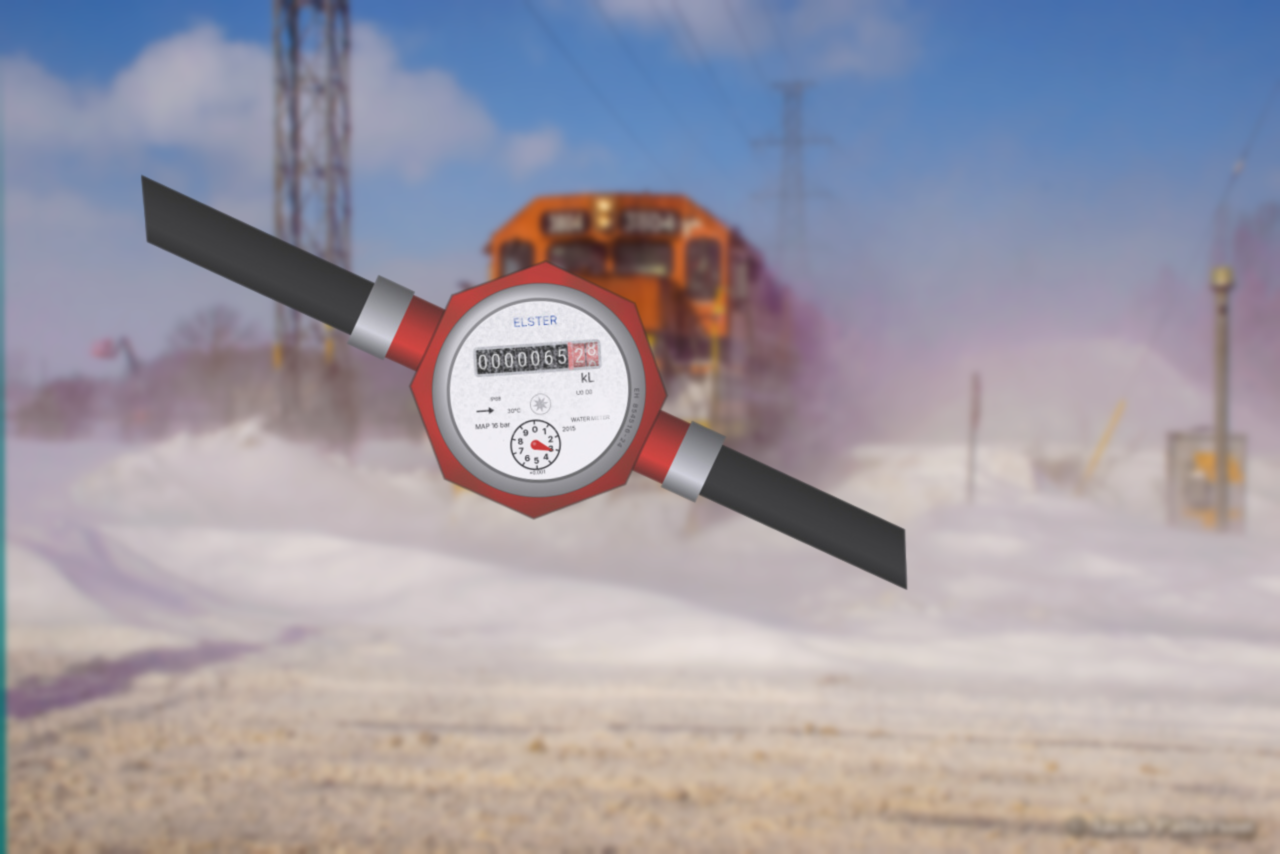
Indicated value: 65.283 kL
